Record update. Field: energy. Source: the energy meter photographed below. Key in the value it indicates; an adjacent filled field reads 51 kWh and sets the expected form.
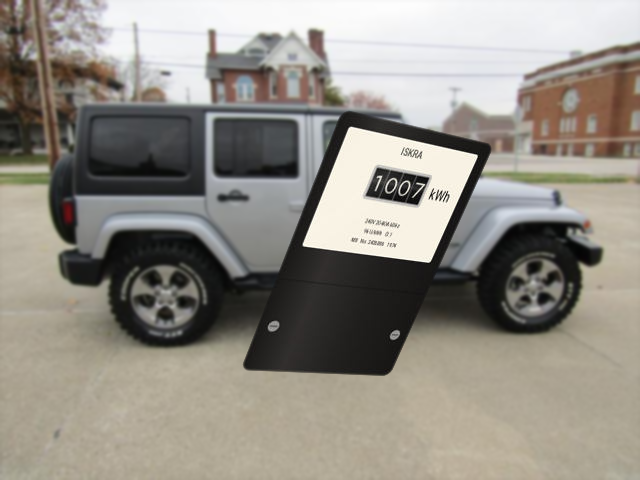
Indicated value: 1007 kWh
